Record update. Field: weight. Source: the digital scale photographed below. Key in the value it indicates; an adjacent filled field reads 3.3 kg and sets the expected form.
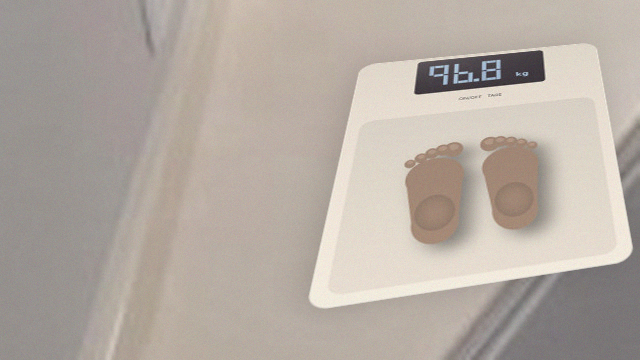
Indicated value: 96.8 kg
